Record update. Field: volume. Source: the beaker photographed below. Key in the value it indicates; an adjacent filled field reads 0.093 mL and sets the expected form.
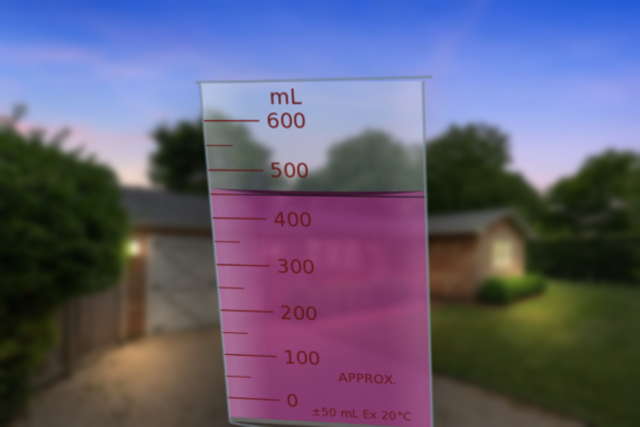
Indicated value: 450 mL
